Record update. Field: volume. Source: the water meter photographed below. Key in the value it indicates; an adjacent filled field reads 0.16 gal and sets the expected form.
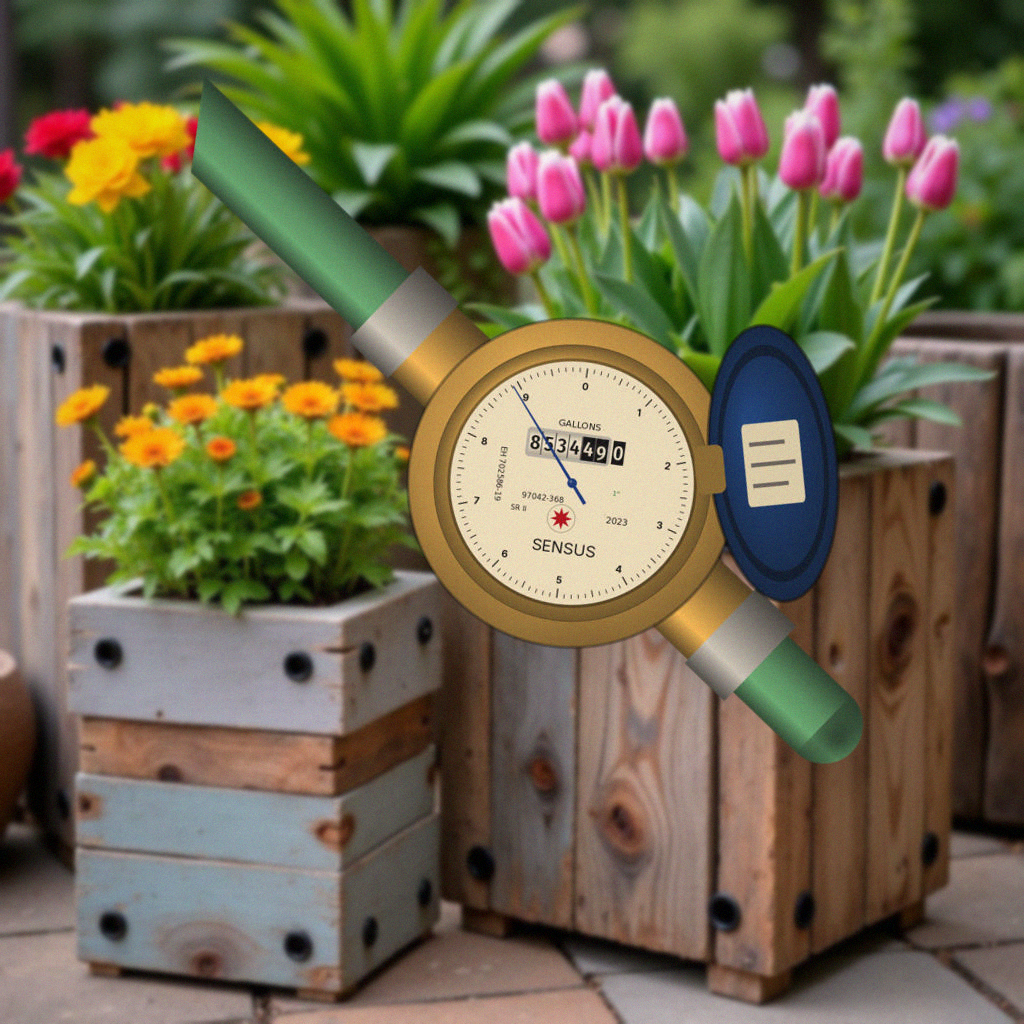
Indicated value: 8534488.9 gal
